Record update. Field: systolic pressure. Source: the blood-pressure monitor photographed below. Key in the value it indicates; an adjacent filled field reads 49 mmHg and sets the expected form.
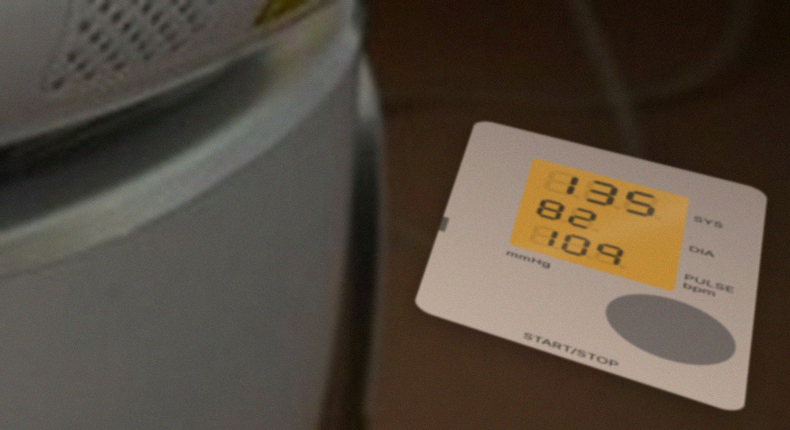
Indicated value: 135 mmHg
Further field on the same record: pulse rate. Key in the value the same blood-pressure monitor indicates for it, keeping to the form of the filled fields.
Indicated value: 109 bpm
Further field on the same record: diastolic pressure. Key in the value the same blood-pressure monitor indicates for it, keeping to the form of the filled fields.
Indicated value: 82 mmHg
